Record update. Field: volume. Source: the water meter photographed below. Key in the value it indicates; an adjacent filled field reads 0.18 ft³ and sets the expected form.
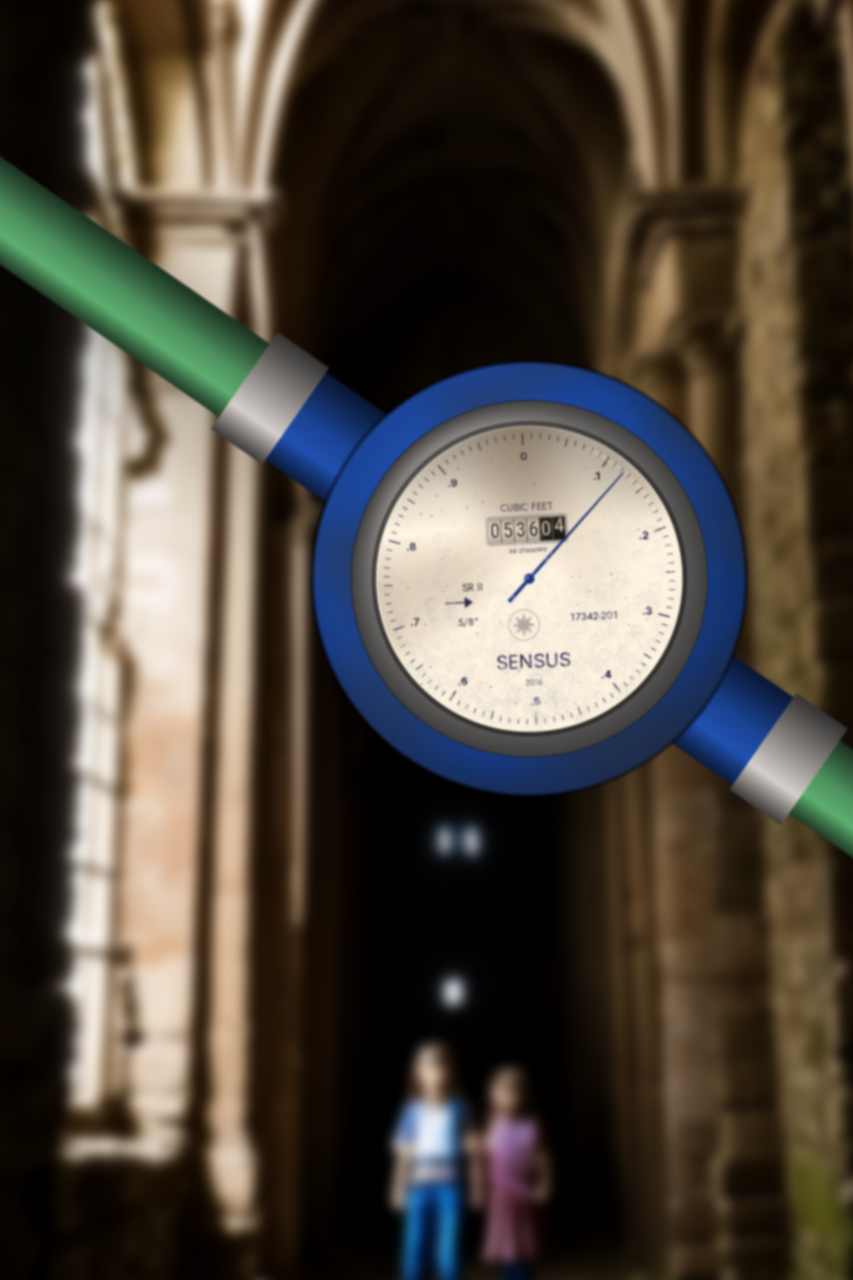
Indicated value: 53604.12 ft³
